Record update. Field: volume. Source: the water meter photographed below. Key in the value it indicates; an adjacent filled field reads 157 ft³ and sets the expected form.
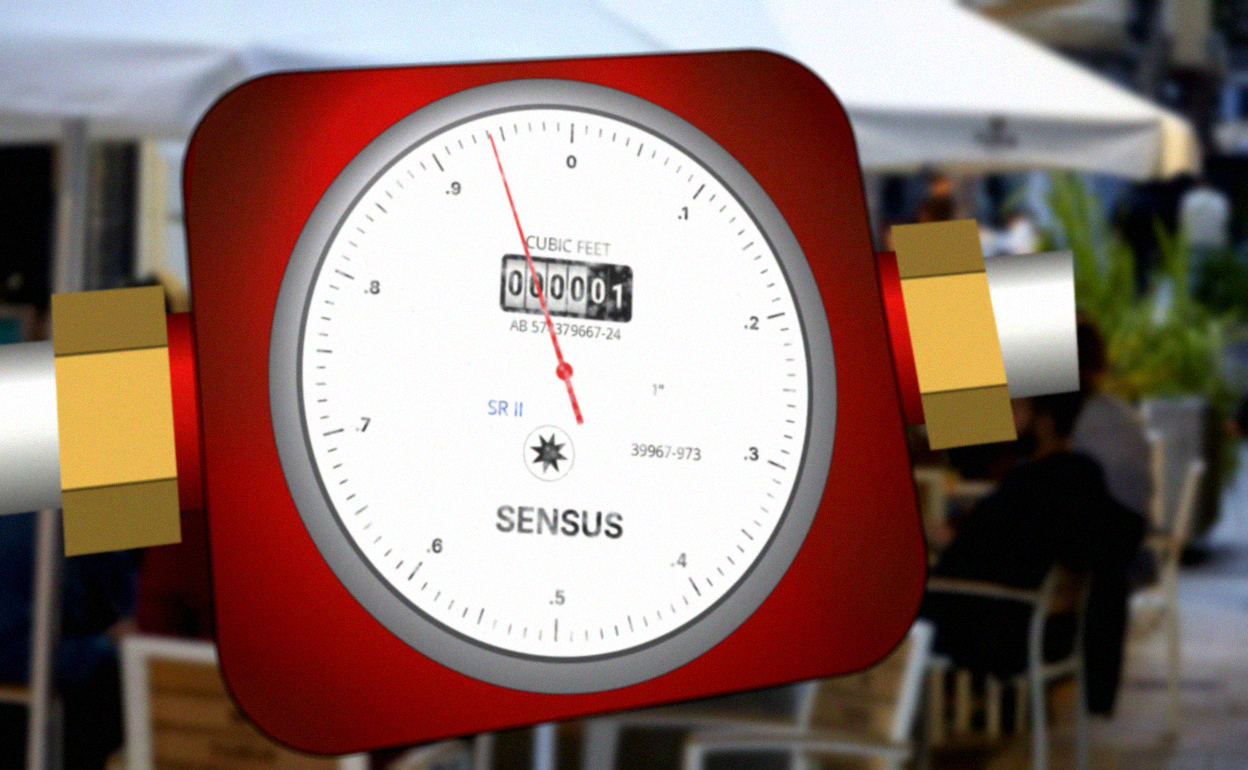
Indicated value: 0.94 ft³
